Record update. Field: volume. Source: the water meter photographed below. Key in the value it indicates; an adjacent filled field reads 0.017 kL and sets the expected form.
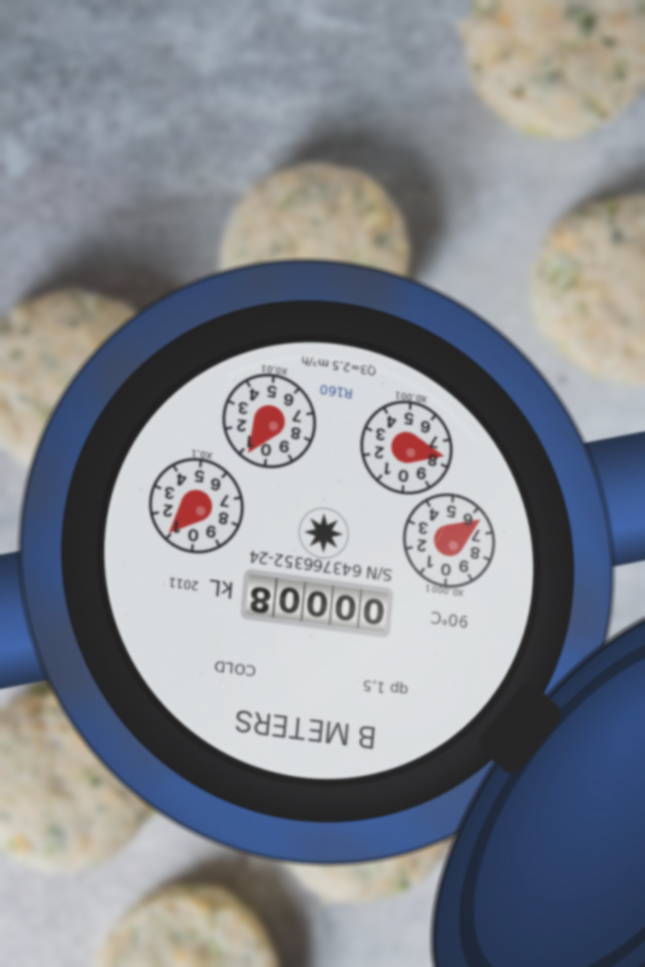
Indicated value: 8.1076 kL
